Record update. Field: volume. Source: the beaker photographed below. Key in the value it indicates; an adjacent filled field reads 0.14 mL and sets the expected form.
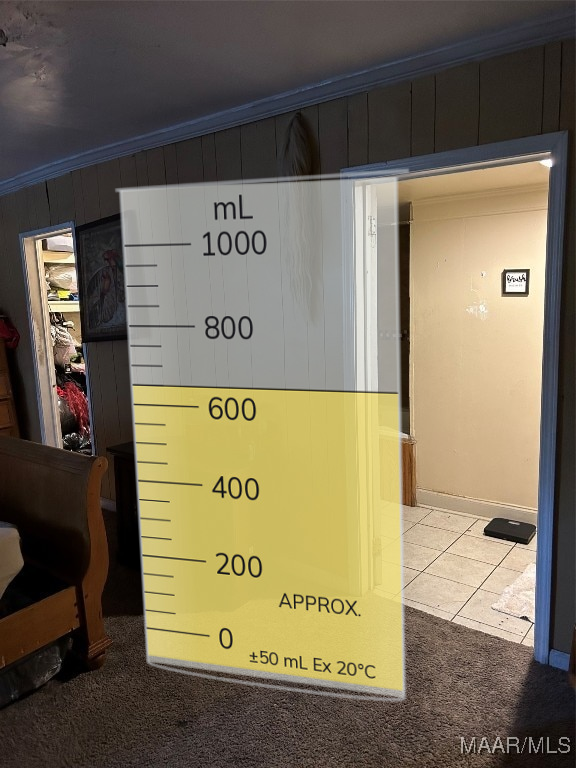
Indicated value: 650 mL
